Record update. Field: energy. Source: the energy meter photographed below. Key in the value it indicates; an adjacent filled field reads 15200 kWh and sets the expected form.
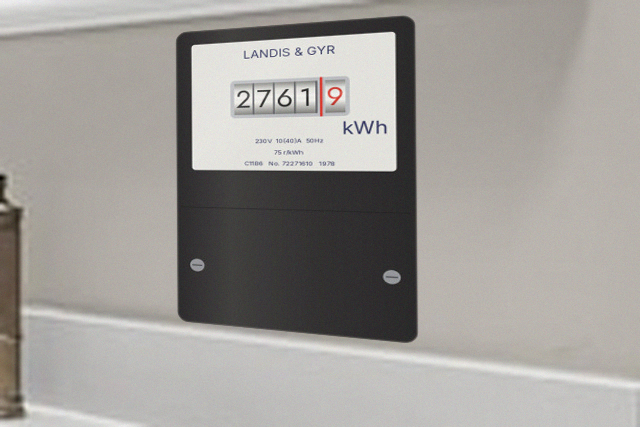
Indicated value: 2761.9 kWh
